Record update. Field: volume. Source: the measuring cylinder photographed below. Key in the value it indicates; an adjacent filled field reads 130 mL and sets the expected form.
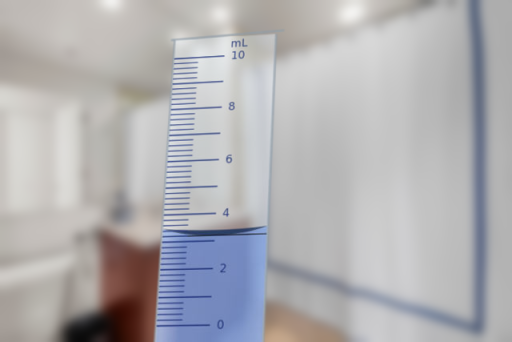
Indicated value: 3.2 mL
